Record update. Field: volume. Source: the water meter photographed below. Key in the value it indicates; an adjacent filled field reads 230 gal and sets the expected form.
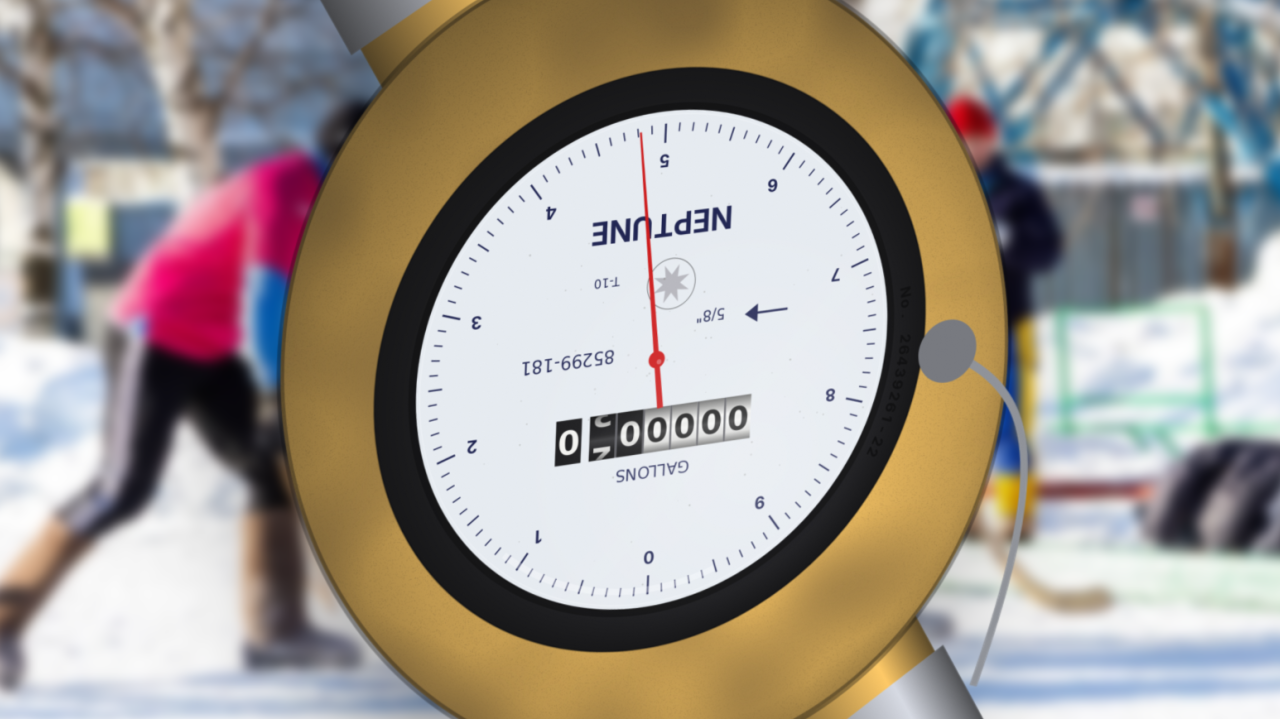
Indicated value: 24.8 gal
